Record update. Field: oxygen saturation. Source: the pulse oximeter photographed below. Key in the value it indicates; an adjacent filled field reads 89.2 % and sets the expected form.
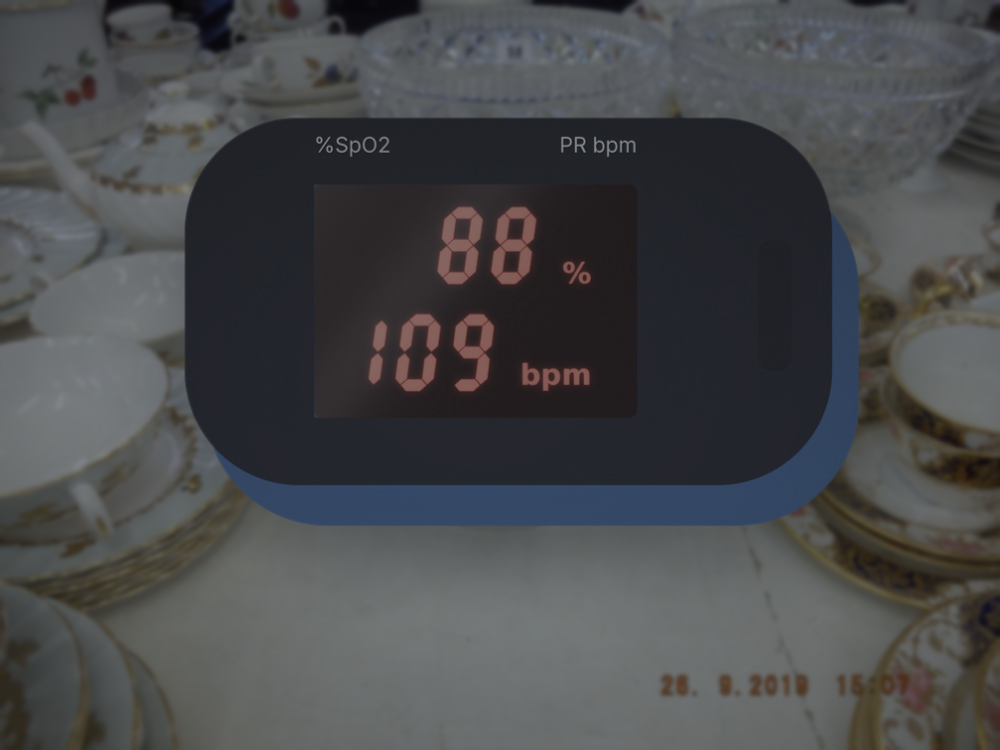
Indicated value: 88 %
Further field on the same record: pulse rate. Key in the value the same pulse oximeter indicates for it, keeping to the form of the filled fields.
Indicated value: 109 bpm
